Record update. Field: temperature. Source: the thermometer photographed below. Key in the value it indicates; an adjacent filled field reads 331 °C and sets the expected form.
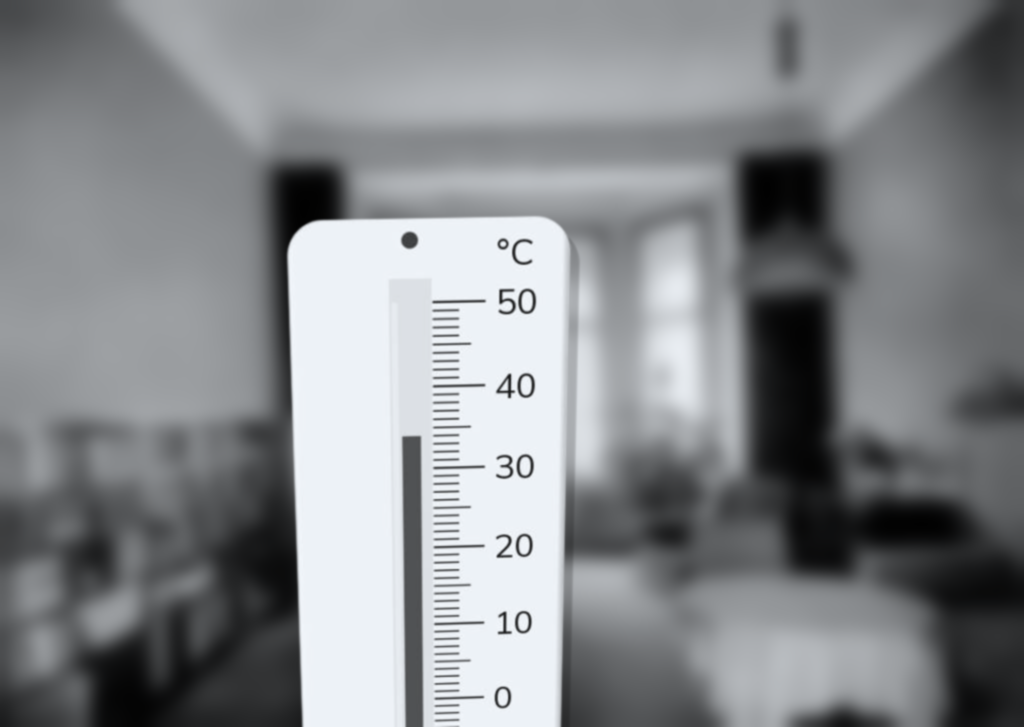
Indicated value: 34 °C
